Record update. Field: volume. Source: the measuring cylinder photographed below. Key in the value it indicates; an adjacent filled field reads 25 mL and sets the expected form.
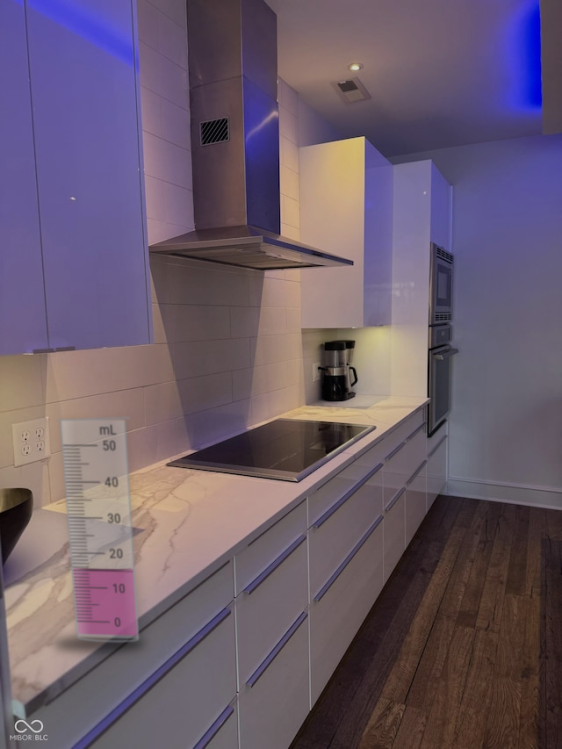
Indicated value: 15 mL
